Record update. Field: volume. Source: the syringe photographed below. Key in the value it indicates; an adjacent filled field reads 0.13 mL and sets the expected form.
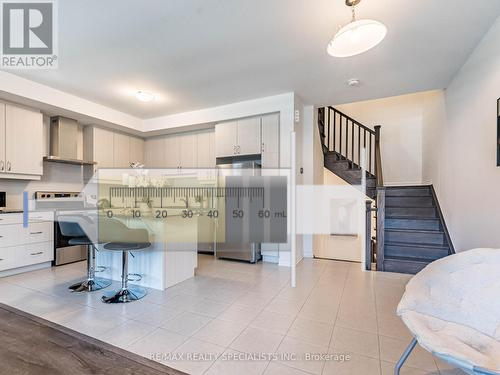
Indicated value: 45 mL
